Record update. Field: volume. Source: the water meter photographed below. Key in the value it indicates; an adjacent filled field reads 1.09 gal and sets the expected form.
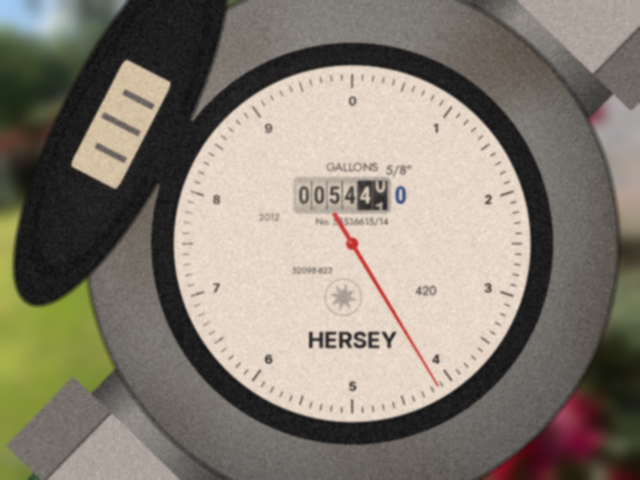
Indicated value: 54404.1 gal
